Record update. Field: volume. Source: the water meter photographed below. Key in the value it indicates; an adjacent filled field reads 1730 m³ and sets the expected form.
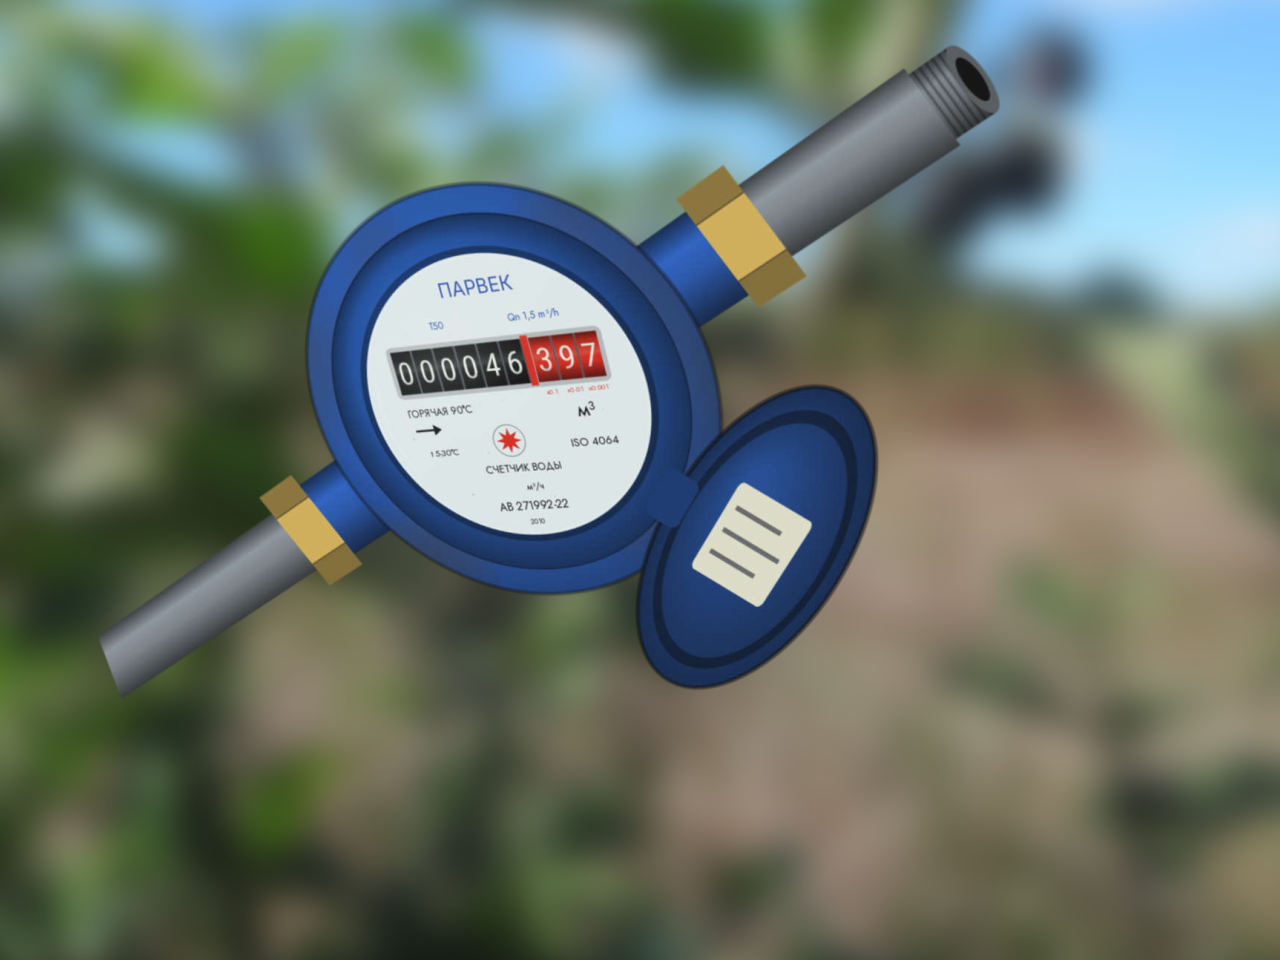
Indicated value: 46.397 m³
